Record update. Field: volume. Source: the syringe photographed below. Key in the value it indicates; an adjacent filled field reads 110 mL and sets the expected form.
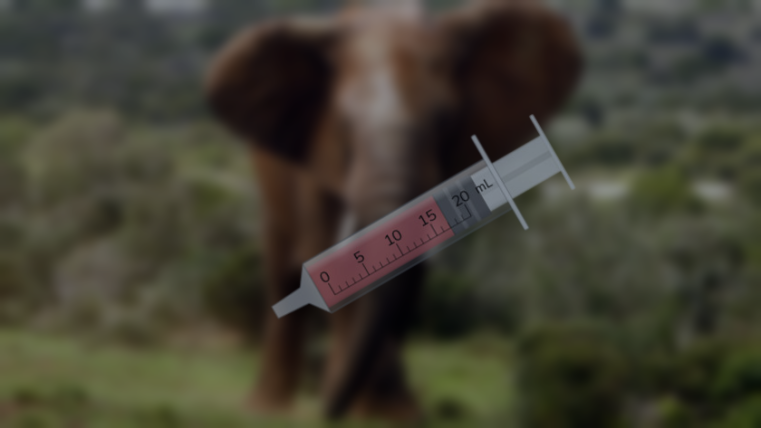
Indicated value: 17 mL
